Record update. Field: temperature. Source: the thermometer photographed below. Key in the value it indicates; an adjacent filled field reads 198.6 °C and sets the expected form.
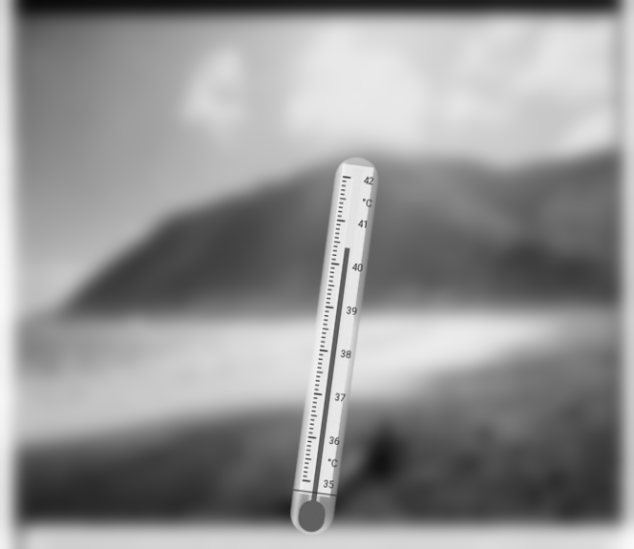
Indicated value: 40.4 °C
